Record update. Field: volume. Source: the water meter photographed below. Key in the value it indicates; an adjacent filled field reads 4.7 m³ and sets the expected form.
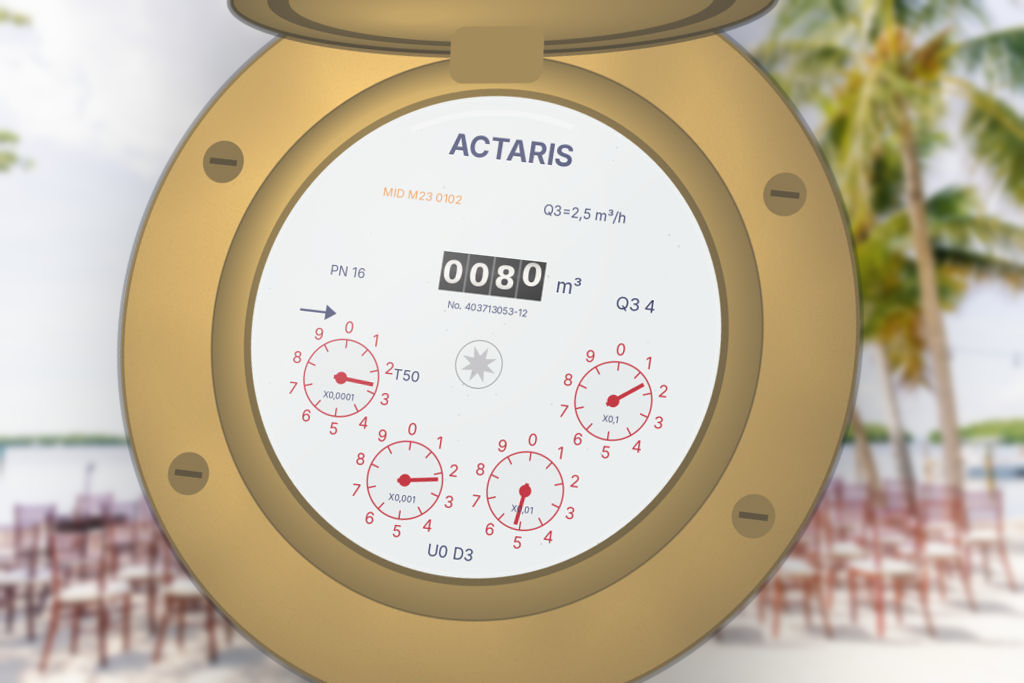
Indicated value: 80.1522 m³
